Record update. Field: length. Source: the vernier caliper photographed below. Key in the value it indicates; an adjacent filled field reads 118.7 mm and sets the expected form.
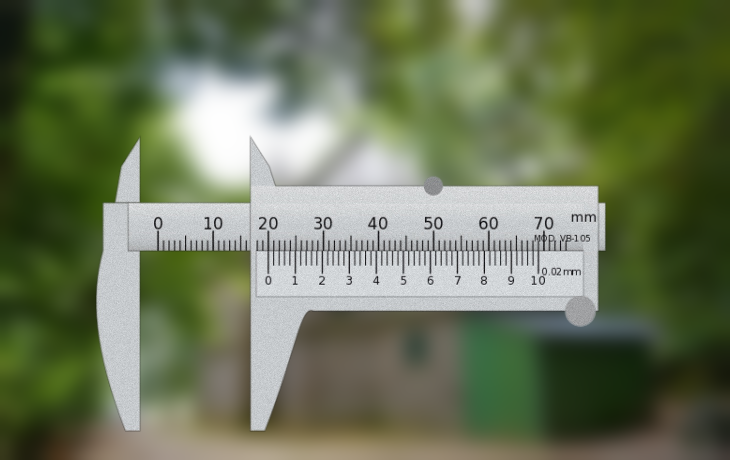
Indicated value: 20.0 mm
